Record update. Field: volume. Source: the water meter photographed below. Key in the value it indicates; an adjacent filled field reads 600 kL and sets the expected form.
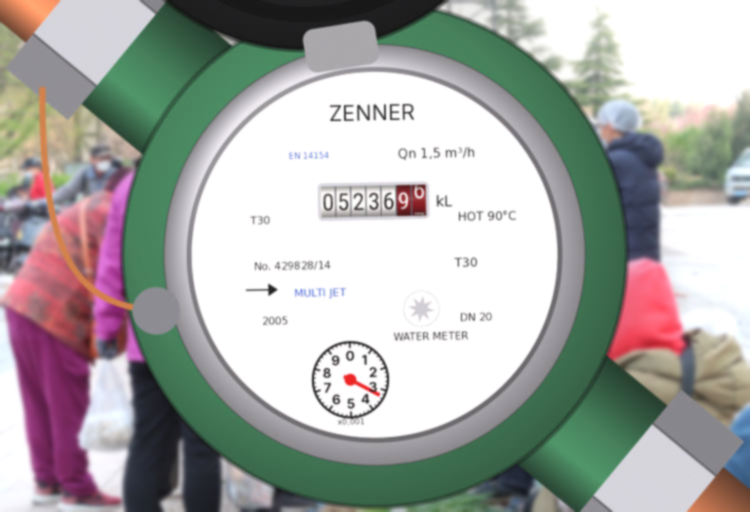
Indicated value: 5236.963 kL
